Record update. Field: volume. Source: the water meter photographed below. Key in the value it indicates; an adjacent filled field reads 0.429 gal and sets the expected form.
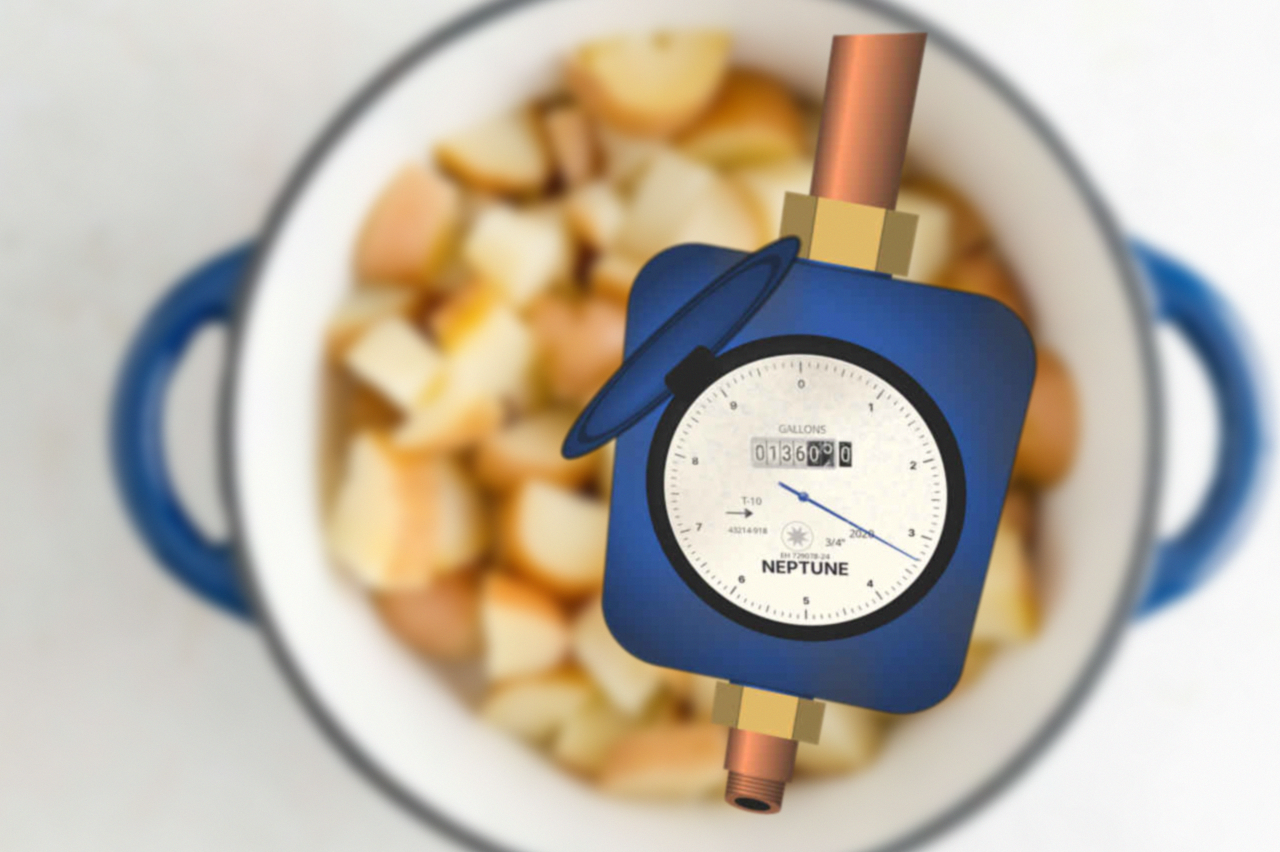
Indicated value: 136053.3 gal
